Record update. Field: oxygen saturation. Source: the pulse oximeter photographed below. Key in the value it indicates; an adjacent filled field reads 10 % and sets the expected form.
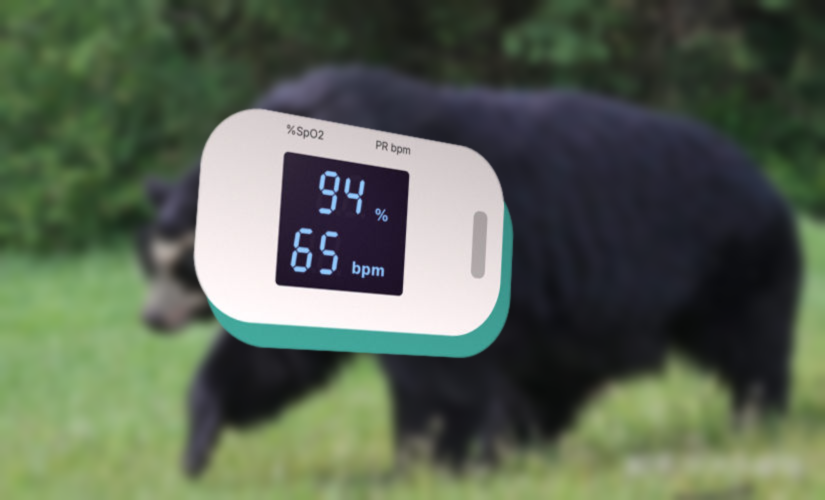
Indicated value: 94 %
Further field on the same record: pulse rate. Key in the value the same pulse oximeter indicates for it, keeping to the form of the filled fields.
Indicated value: 65 bpm
